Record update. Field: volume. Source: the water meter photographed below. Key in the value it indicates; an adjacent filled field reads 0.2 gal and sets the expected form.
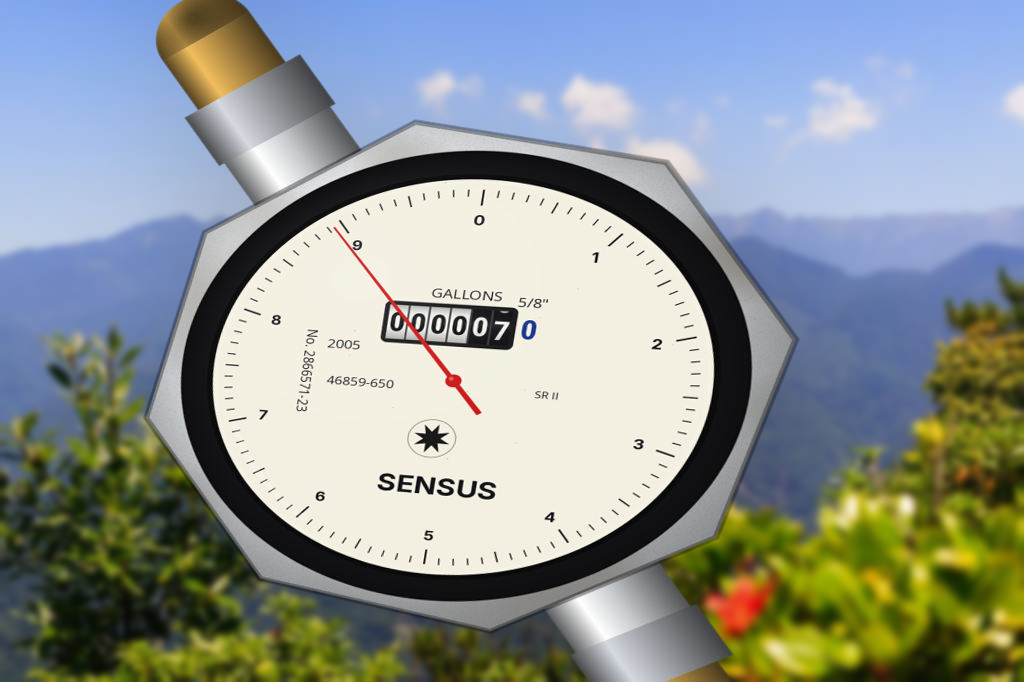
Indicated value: 68.9 gal
